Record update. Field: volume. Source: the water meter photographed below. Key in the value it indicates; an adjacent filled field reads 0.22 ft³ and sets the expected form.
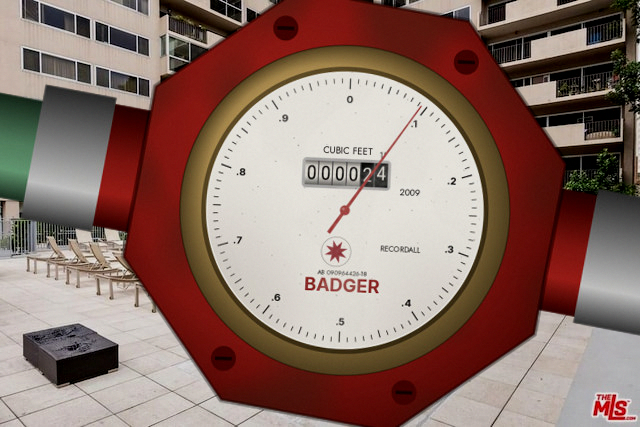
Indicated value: 24.09 ft³
